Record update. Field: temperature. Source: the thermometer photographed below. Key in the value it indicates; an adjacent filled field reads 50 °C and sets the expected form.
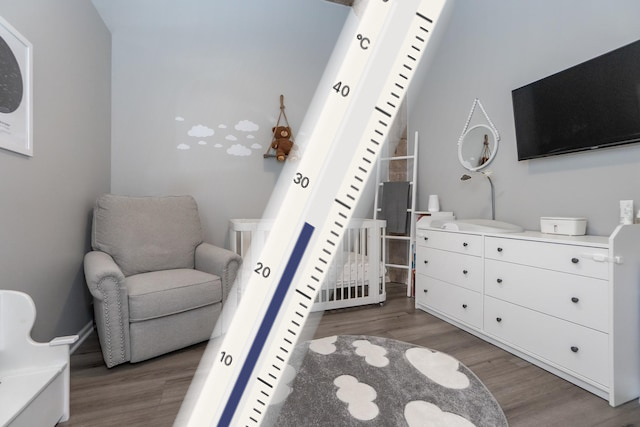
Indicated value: 26.5 °C
